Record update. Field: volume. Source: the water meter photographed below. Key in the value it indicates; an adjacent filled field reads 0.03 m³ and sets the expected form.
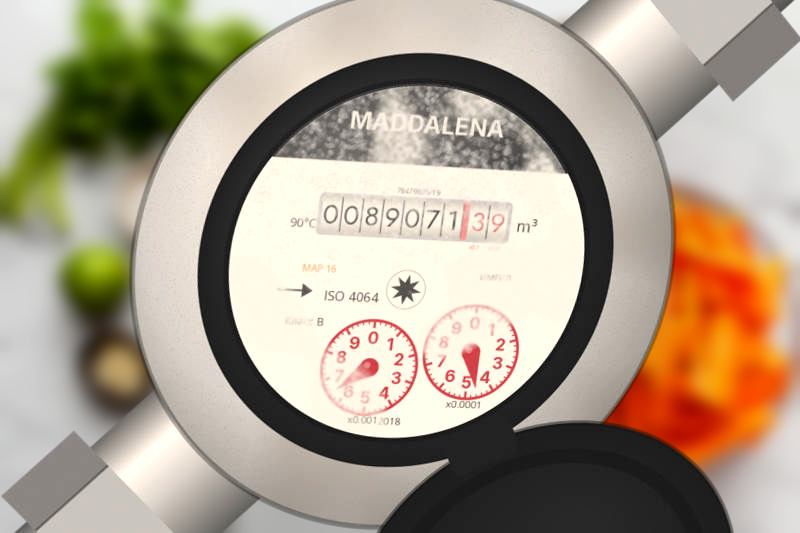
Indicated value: 89071.3964 m³
